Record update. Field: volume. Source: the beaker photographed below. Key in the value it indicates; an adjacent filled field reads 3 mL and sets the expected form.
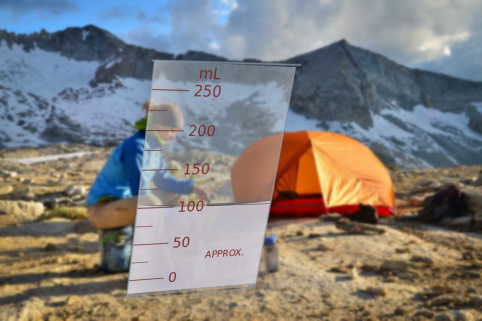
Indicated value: 100 mL
